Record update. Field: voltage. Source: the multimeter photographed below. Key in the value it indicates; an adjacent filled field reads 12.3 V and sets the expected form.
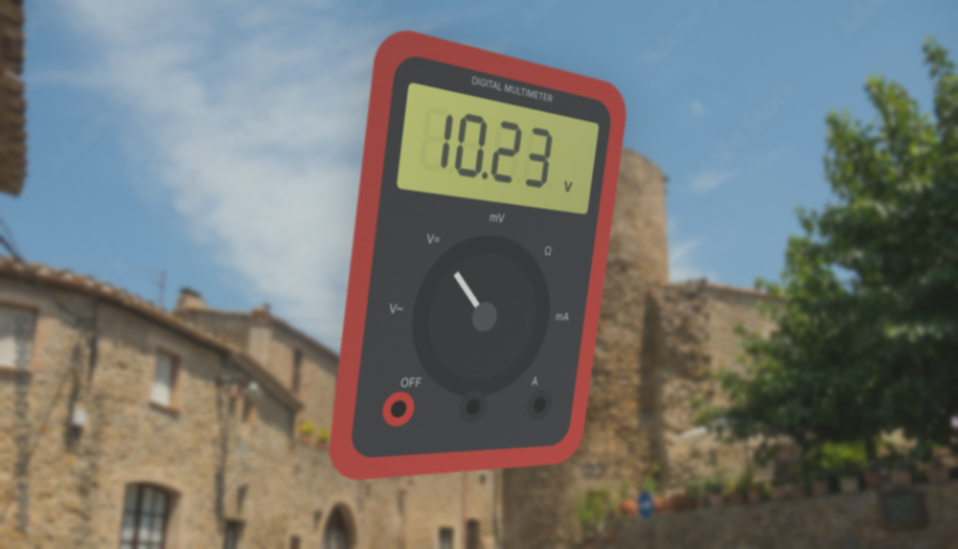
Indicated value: 10.23 V
